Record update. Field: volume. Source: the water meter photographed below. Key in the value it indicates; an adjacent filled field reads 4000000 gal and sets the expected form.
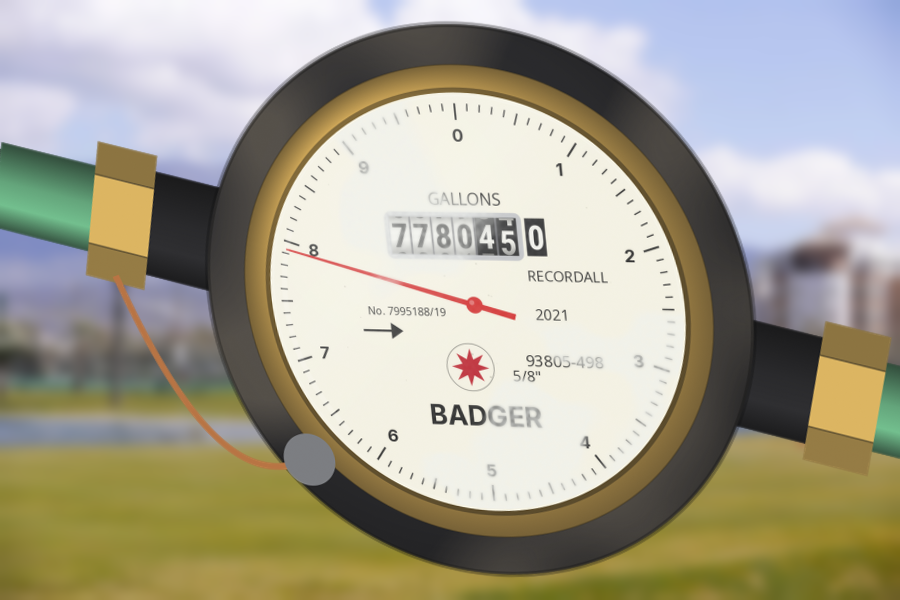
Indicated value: 7780447.9 gal
